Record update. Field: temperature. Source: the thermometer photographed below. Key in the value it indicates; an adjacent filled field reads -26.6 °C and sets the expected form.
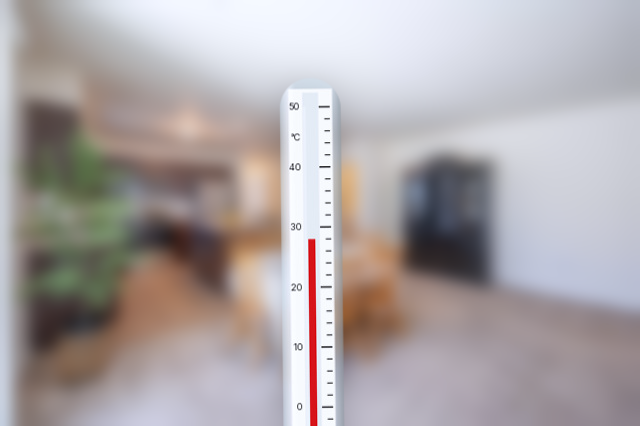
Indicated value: 28 °C
